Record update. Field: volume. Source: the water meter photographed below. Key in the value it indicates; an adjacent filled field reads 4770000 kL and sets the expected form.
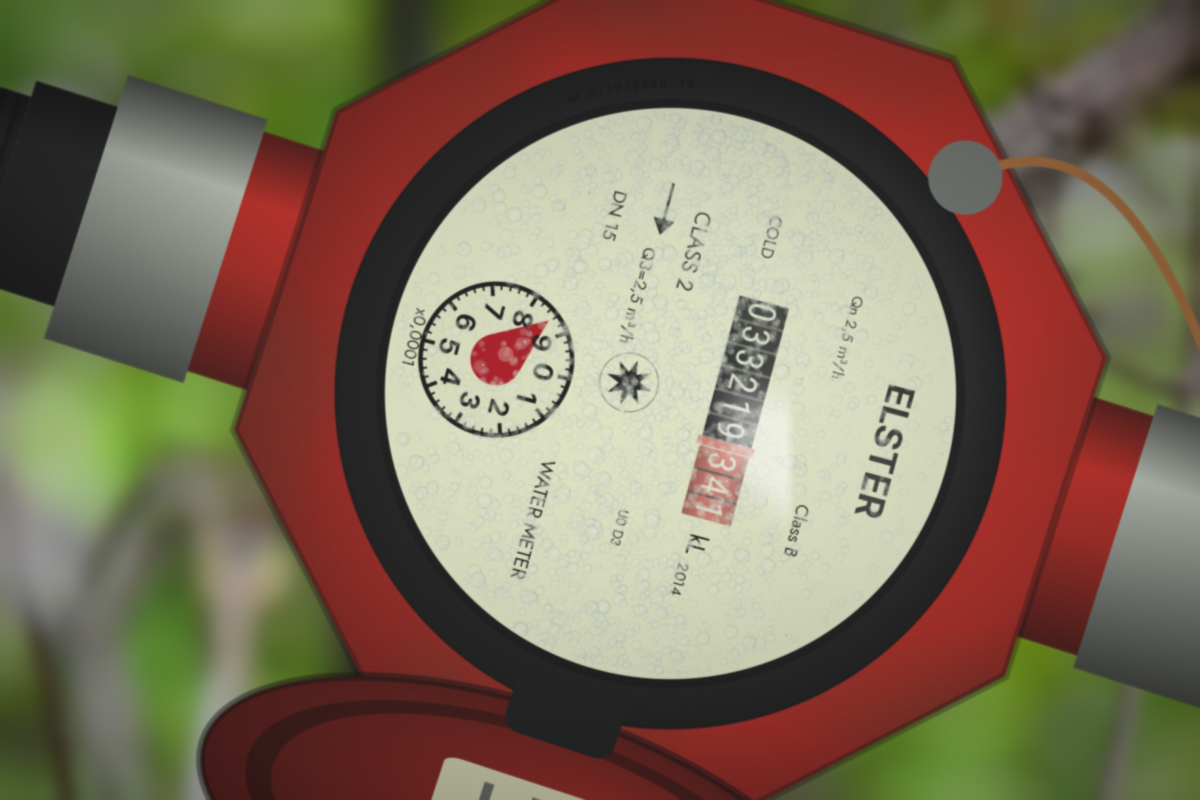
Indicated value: 33219.3418 kL
